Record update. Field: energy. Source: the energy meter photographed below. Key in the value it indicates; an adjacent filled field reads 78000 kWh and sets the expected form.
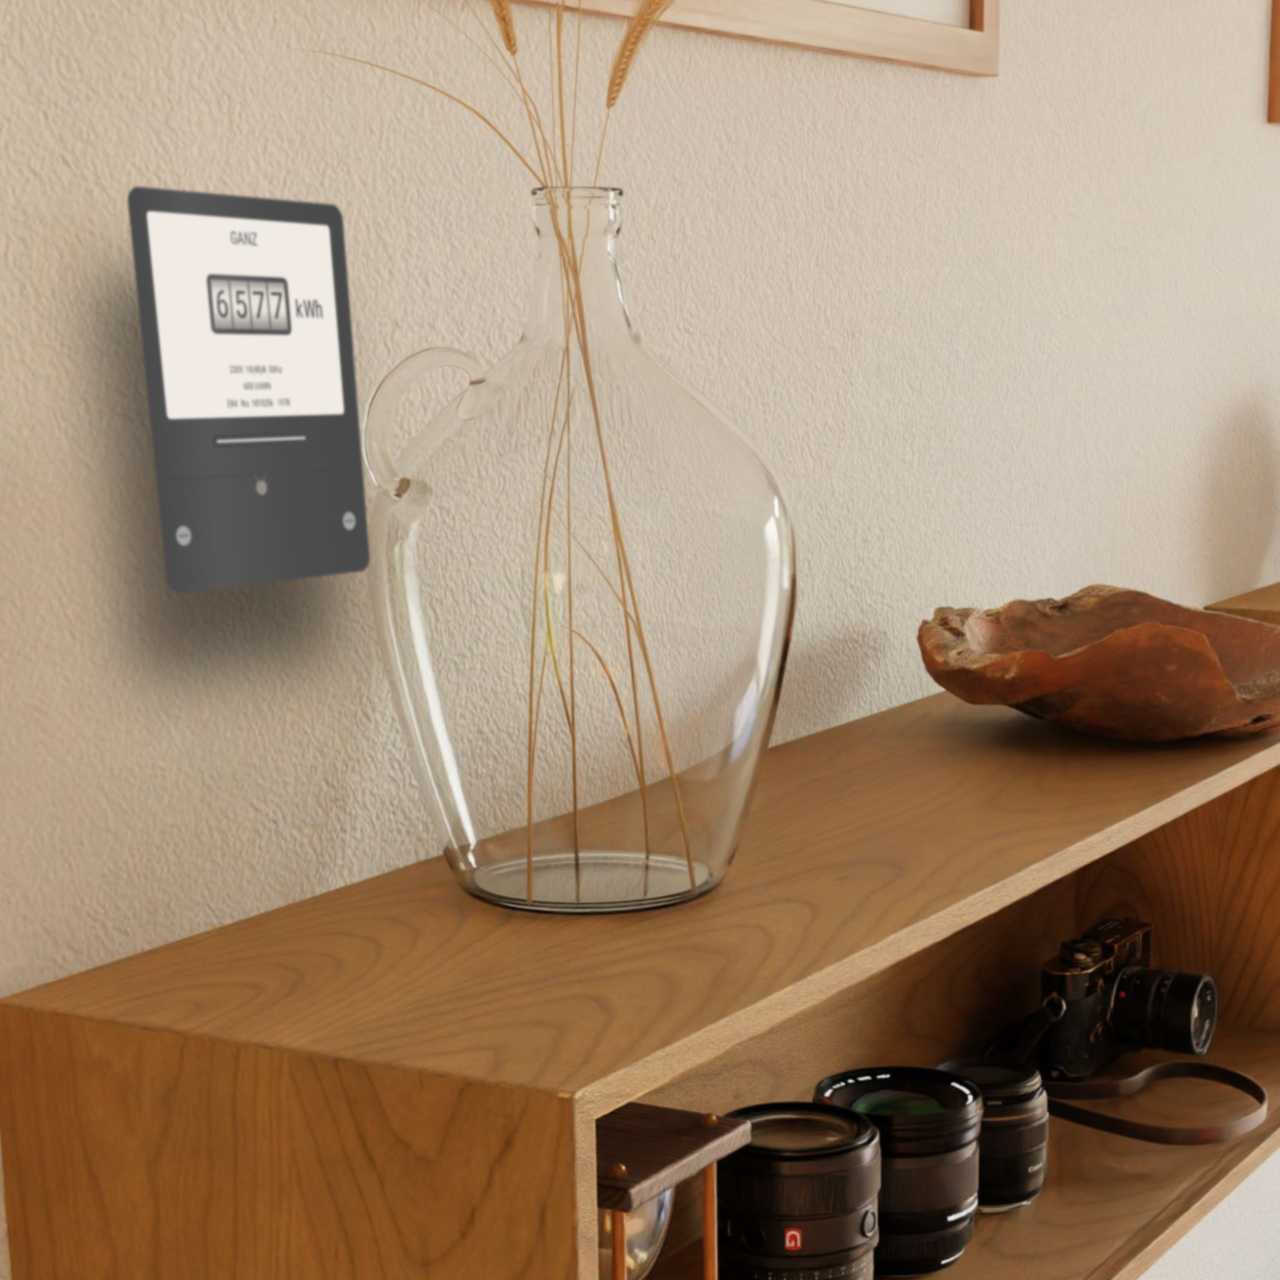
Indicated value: 6577 kWh
